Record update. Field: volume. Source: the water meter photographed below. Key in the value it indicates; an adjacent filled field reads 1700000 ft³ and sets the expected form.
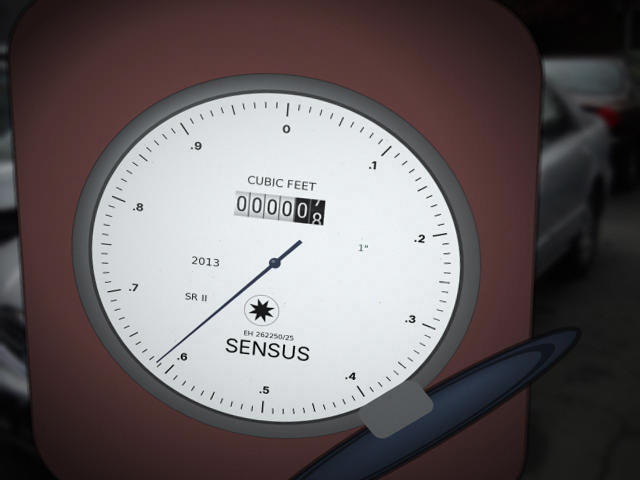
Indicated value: 7.61 ft³
